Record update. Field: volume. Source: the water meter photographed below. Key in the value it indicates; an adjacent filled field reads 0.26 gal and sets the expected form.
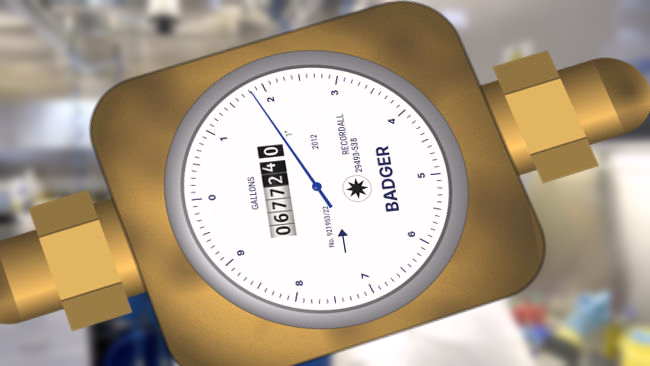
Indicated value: 677241.8 gal
